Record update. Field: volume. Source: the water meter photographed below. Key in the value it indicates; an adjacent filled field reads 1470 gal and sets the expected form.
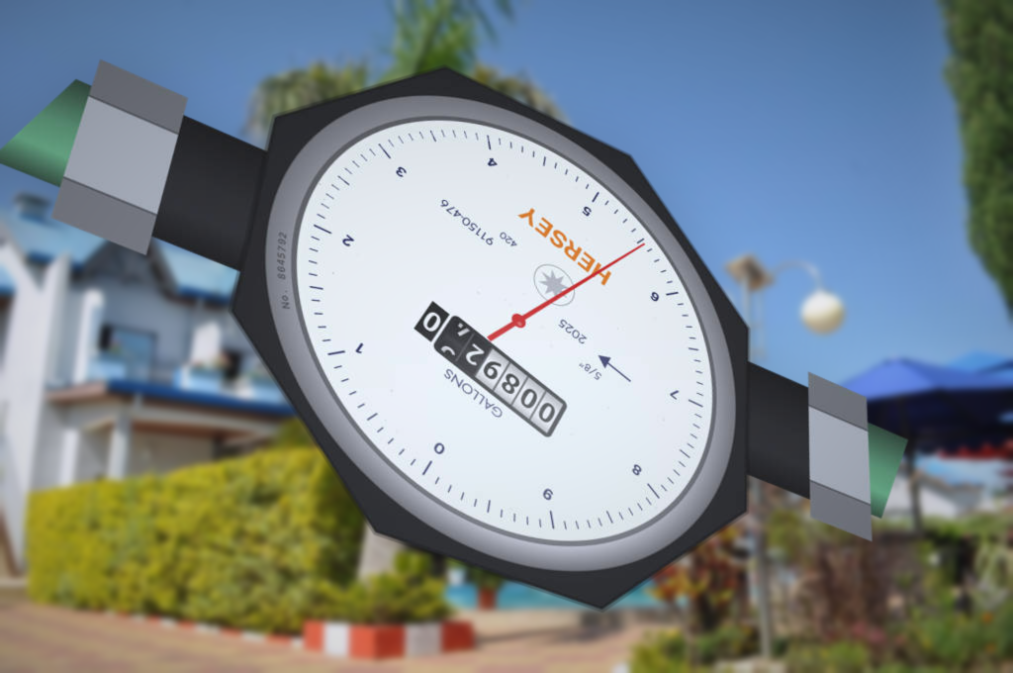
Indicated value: 89235.5 gal
